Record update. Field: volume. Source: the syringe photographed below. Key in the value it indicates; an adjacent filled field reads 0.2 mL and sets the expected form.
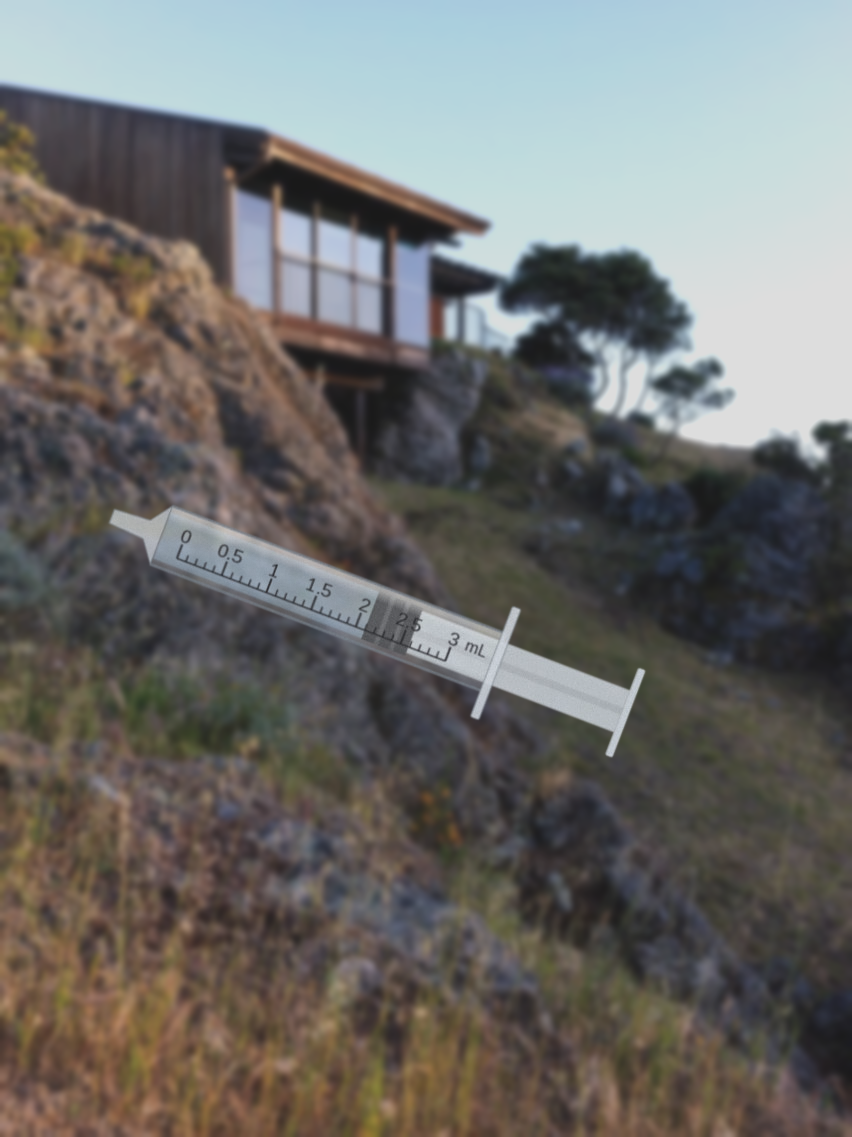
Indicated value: 2.1 mL
